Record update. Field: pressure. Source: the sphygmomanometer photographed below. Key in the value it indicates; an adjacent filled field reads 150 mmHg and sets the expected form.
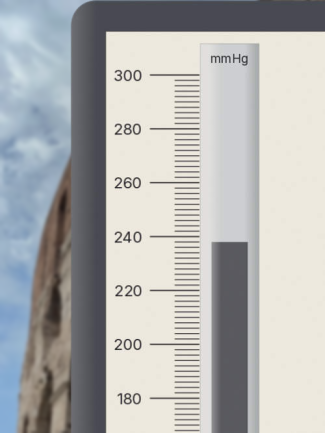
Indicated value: 238 mmHg
